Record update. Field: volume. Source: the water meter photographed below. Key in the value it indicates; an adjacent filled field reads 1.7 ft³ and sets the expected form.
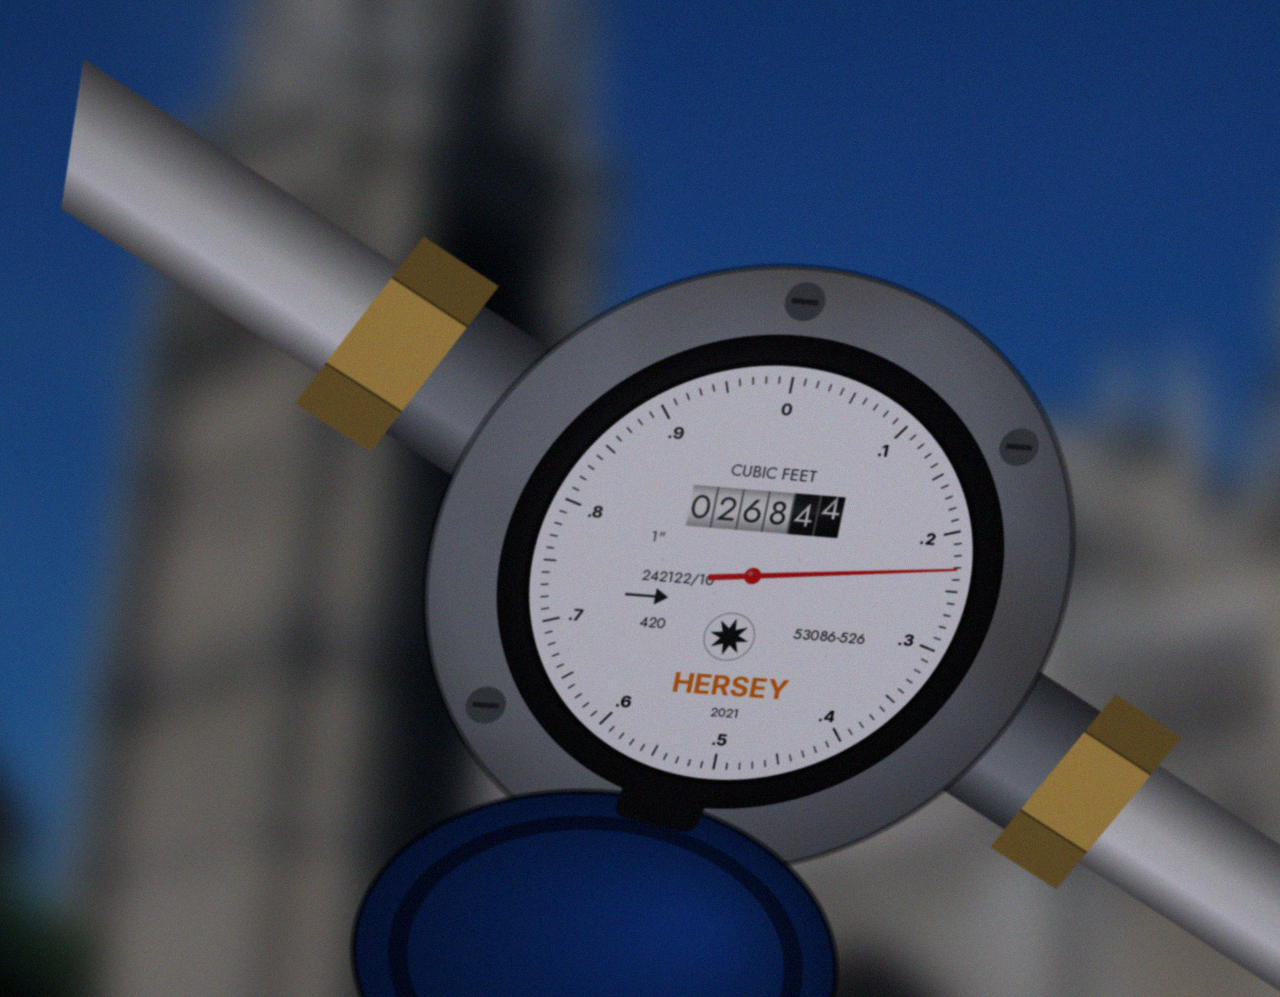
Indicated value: 26844.23 ft³
